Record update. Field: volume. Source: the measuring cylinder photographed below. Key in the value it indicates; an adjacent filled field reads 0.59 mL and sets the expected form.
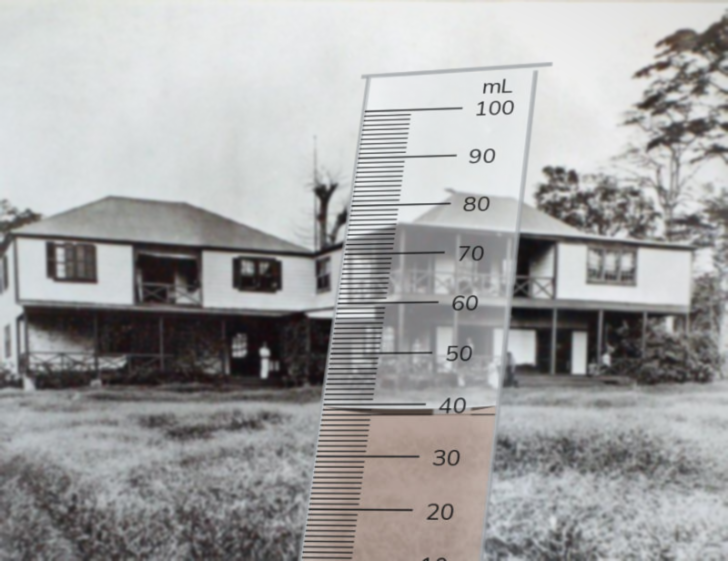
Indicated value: 38 mL
